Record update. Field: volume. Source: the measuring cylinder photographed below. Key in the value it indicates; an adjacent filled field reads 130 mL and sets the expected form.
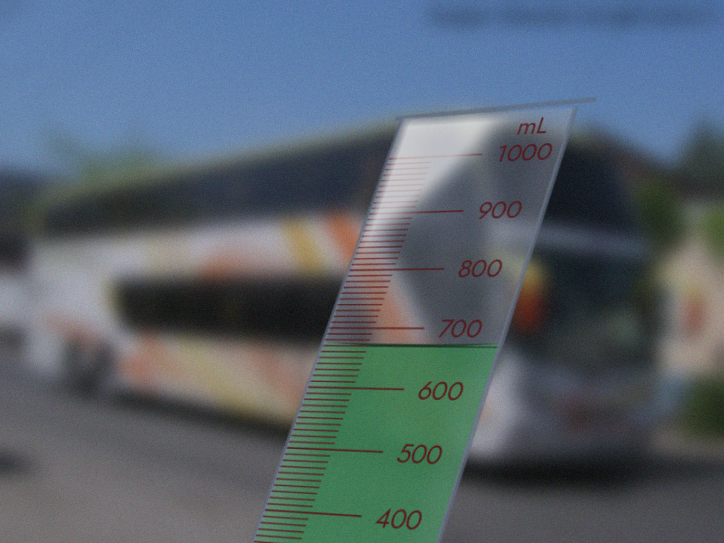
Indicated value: 670 mL
